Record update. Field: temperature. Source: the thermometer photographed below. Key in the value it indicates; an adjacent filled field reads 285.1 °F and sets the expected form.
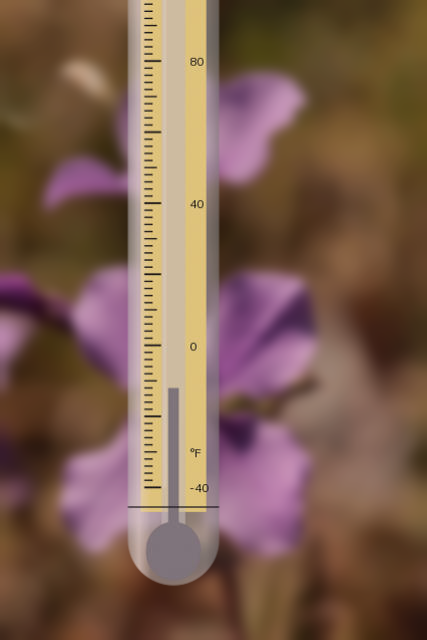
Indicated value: -12 °F
